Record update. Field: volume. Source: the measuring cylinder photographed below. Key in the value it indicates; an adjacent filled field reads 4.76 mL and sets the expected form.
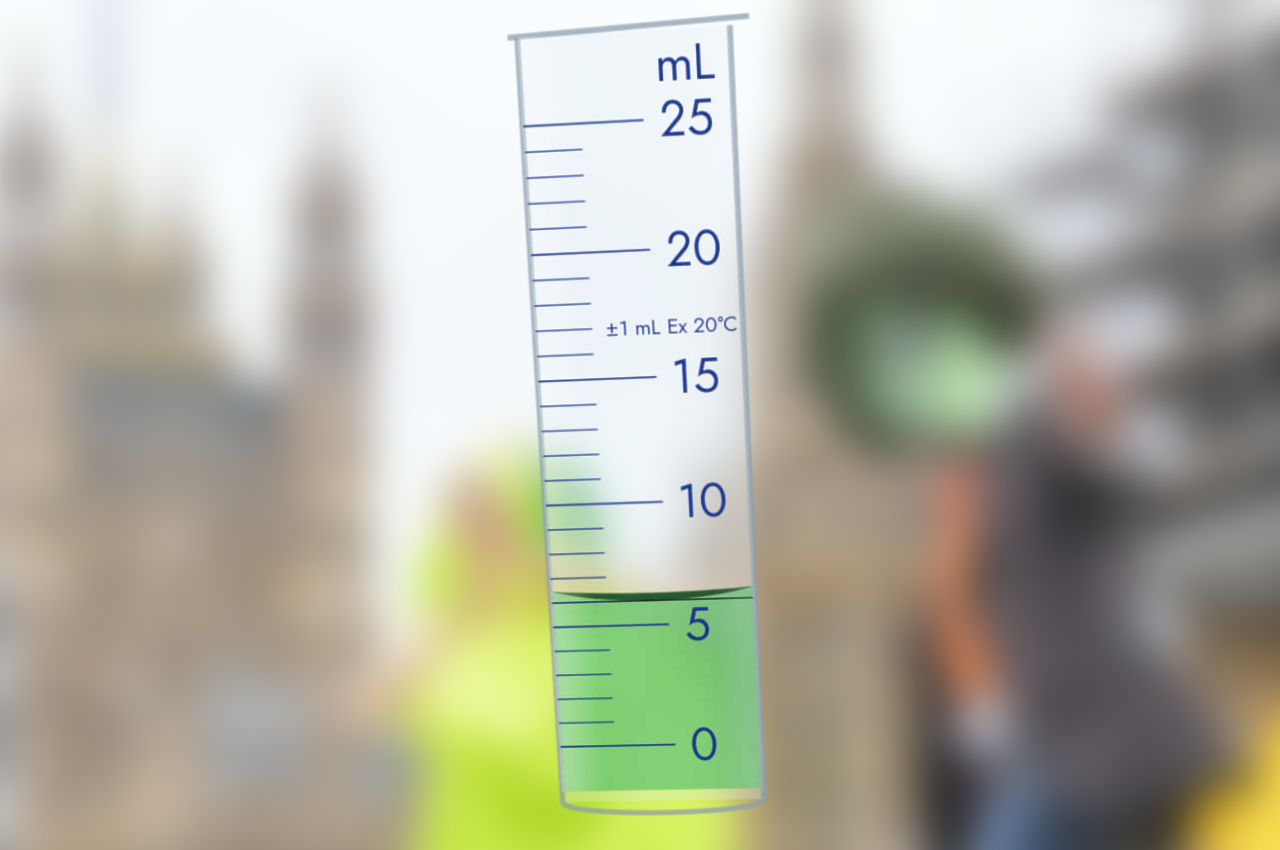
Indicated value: 6 mL
